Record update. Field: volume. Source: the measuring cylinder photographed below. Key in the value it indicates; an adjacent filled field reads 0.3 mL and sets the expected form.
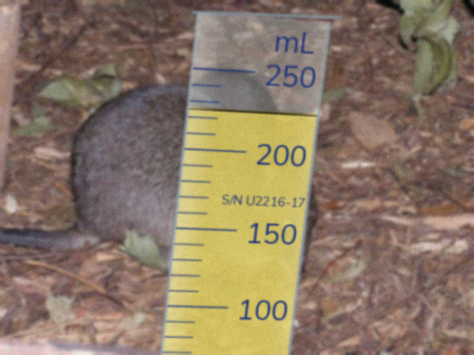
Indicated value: 225 mL
